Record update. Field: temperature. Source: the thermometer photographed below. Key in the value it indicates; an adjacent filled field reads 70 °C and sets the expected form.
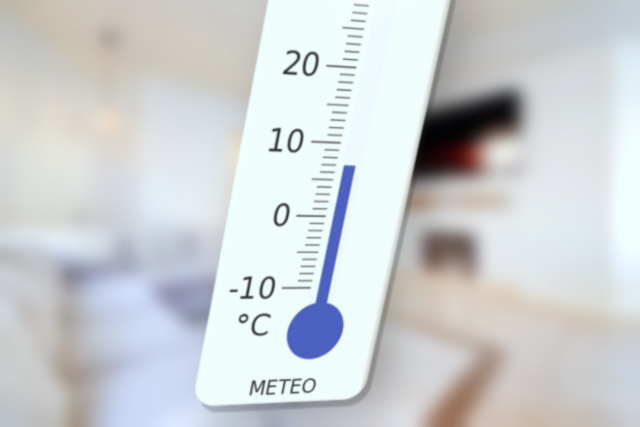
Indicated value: 7 °C
